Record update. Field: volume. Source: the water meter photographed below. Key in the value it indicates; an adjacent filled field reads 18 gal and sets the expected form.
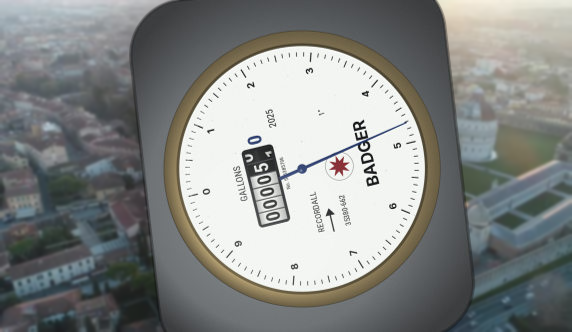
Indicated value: 504.7 gal
